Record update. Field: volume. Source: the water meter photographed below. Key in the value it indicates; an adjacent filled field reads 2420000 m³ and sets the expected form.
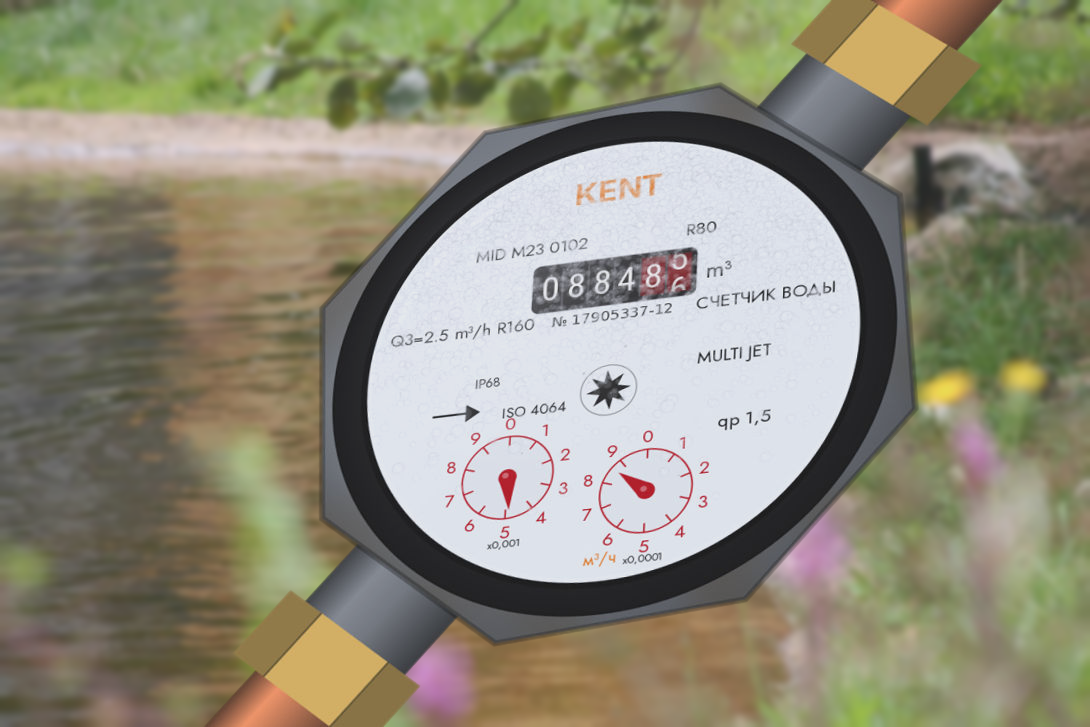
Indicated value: 884.8548 m³
